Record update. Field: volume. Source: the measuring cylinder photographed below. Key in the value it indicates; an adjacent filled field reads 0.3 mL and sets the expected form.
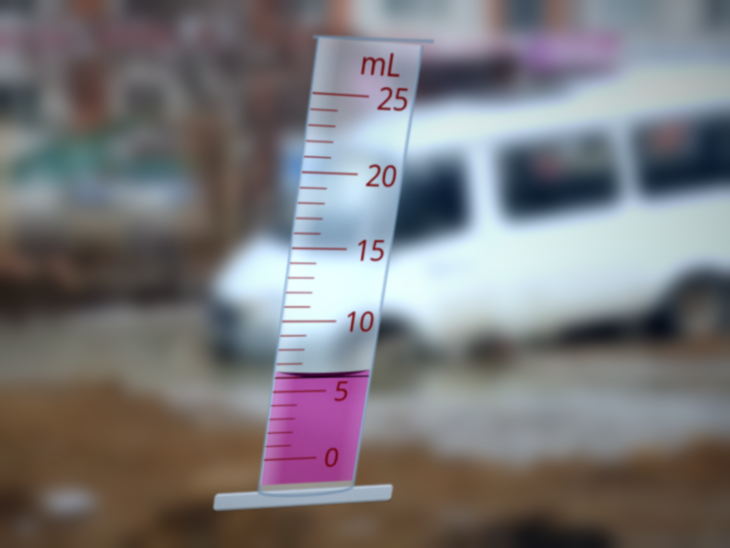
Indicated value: 6 mL
